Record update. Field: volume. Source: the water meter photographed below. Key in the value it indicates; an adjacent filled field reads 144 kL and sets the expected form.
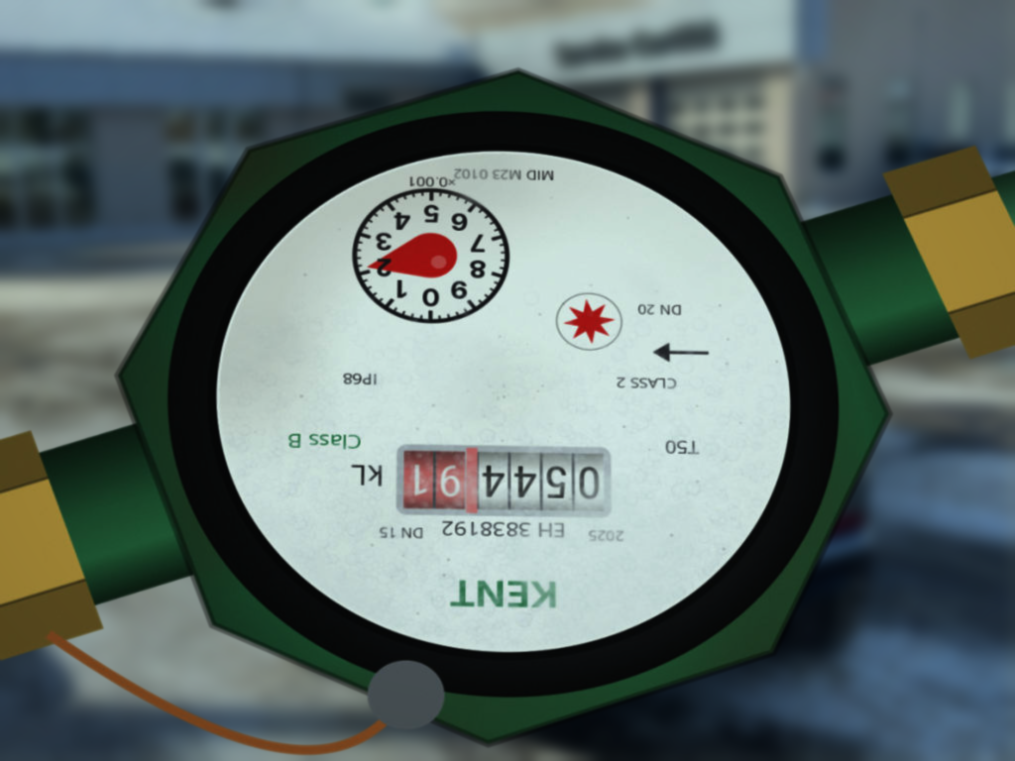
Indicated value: 544.912 kL
